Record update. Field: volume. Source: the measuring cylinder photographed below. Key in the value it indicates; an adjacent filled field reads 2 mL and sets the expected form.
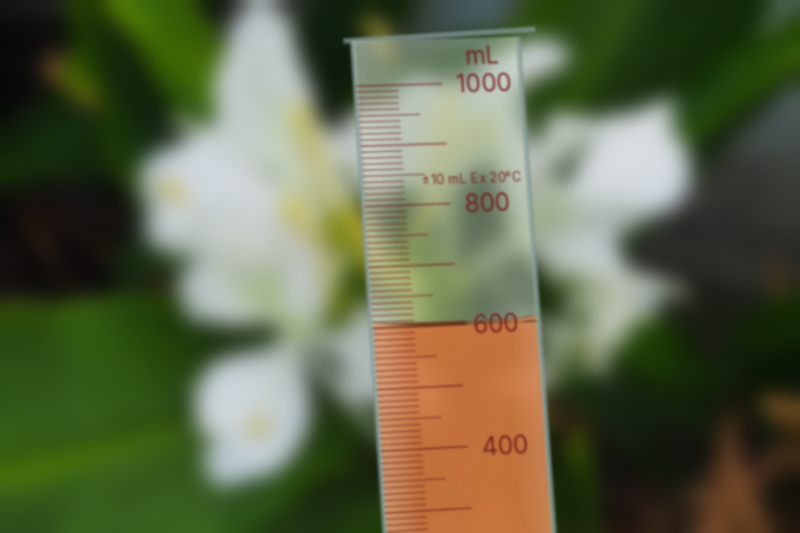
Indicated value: 600 mL
